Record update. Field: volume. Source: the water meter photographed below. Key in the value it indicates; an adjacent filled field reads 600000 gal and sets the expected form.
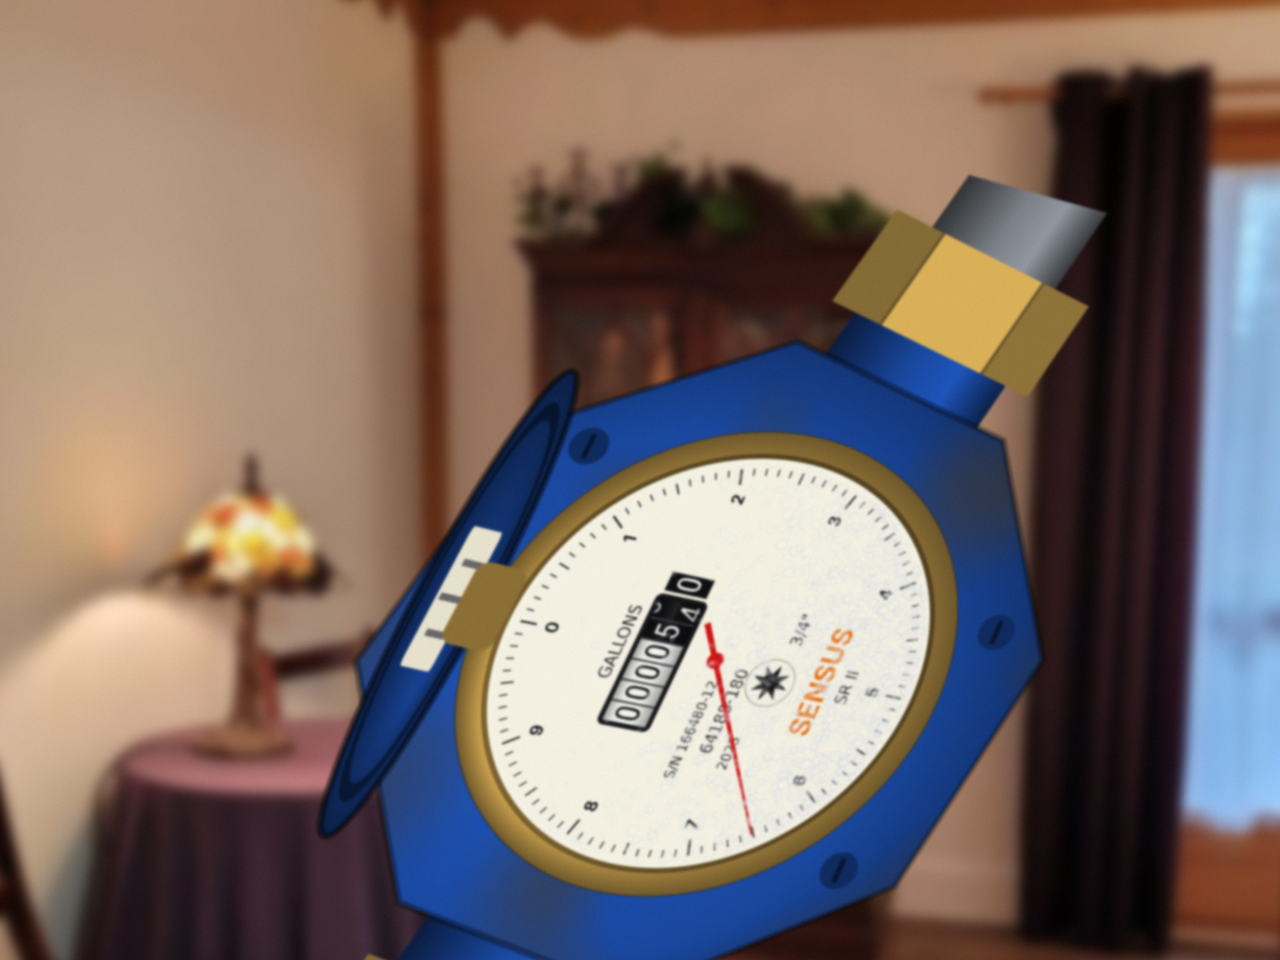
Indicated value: 536.5 gal
